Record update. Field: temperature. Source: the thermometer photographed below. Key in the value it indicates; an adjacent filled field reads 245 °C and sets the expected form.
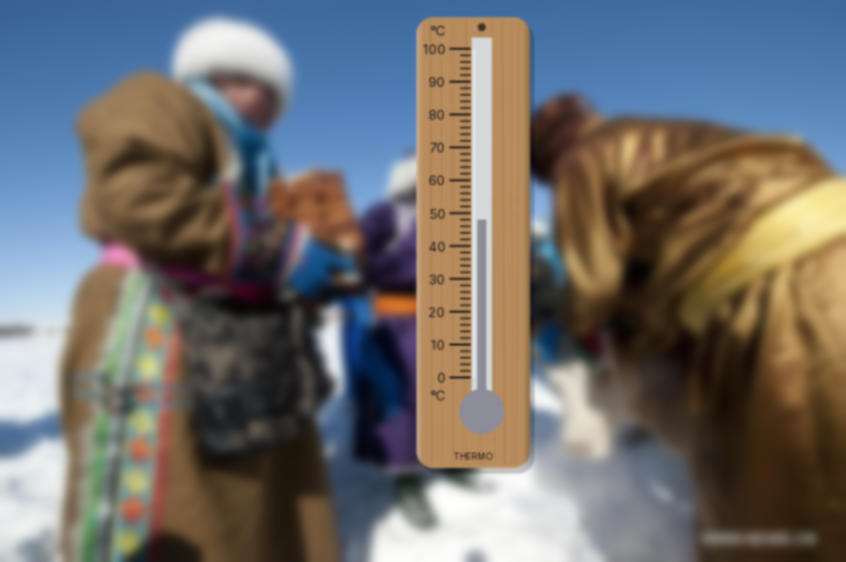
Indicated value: 48 °C
